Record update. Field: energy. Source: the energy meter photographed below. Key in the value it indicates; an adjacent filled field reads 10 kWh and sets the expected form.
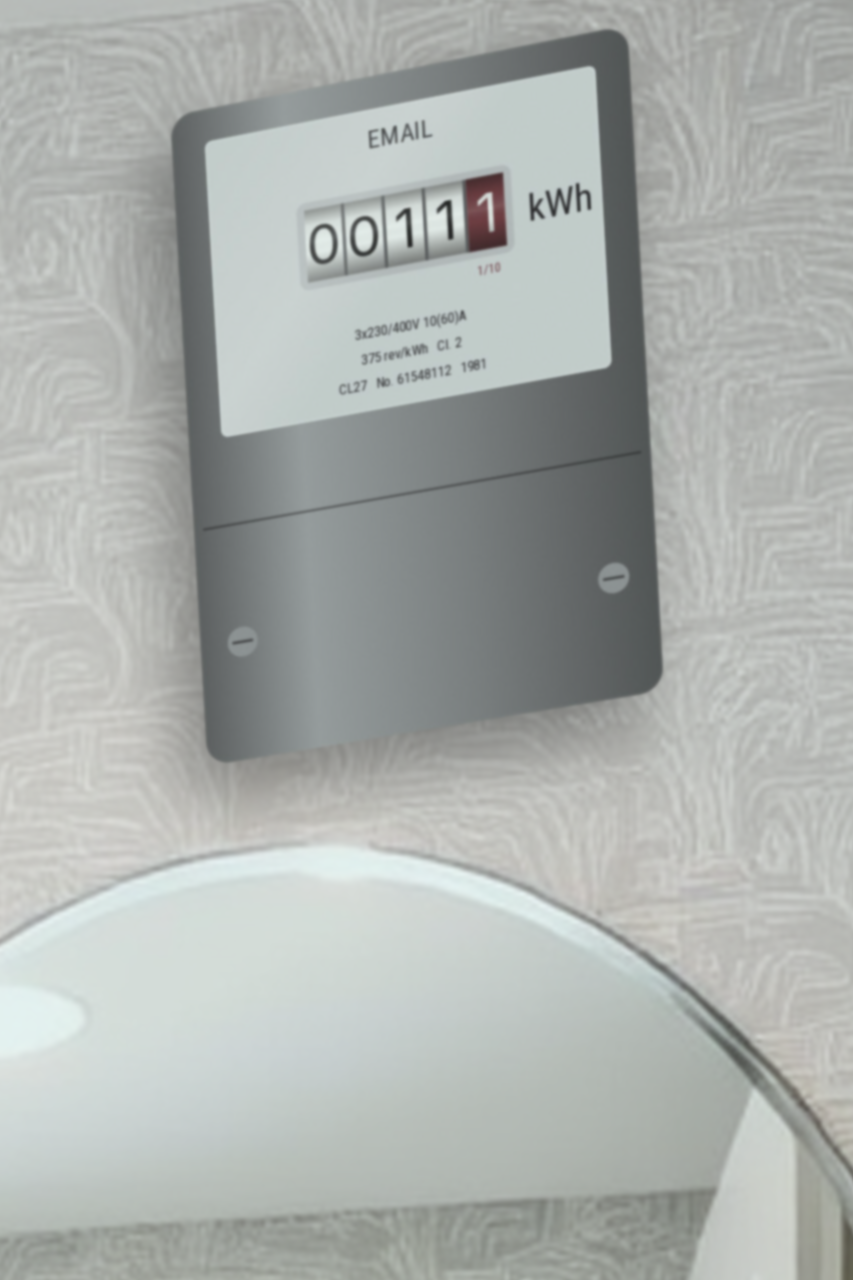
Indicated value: 11.1 kWh
